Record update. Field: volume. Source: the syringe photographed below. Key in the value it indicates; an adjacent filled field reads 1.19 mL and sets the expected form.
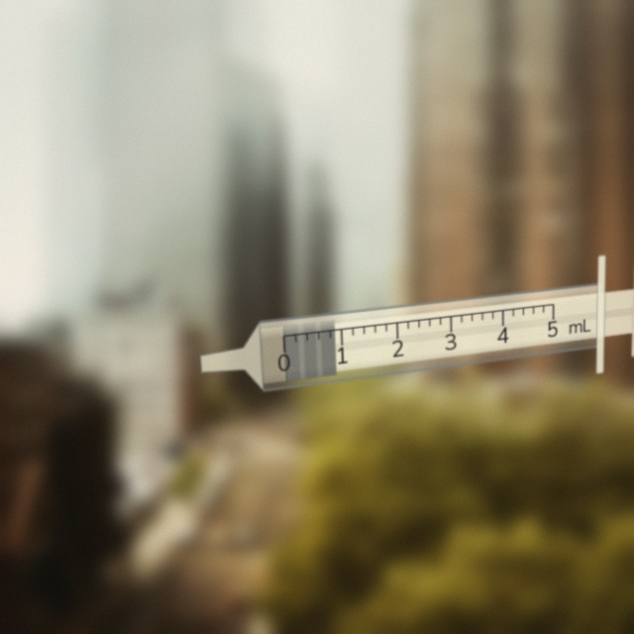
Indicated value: 0 mL
